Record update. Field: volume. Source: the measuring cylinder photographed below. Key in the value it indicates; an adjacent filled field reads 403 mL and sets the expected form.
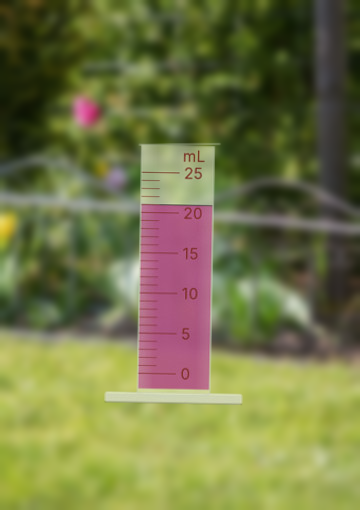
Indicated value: 21 mL
